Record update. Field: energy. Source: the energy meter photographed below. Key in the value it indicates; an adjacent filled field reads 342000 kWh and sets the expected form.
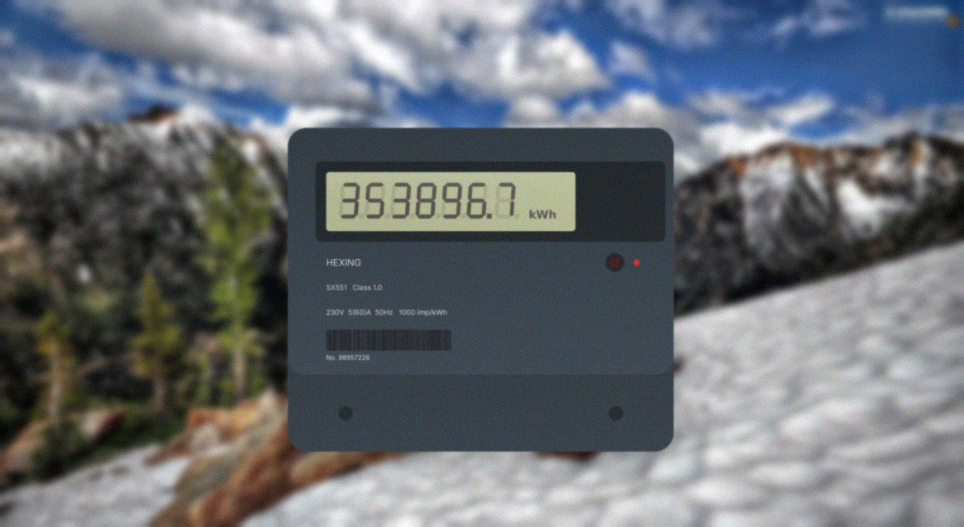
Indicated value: 353896.7 kWh
